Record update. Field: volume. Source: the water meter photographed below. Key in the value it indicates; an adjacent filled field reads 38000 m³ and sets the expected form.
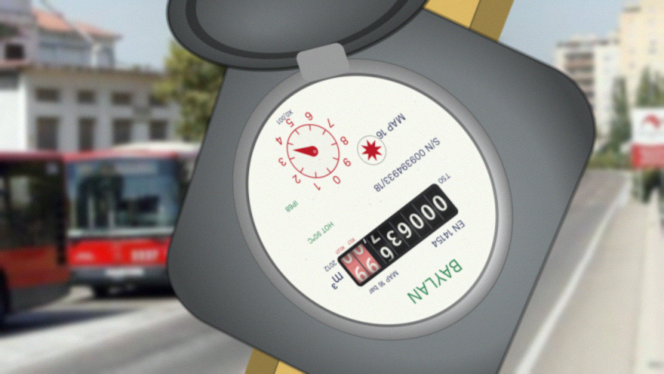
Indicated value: 636.993 m³
